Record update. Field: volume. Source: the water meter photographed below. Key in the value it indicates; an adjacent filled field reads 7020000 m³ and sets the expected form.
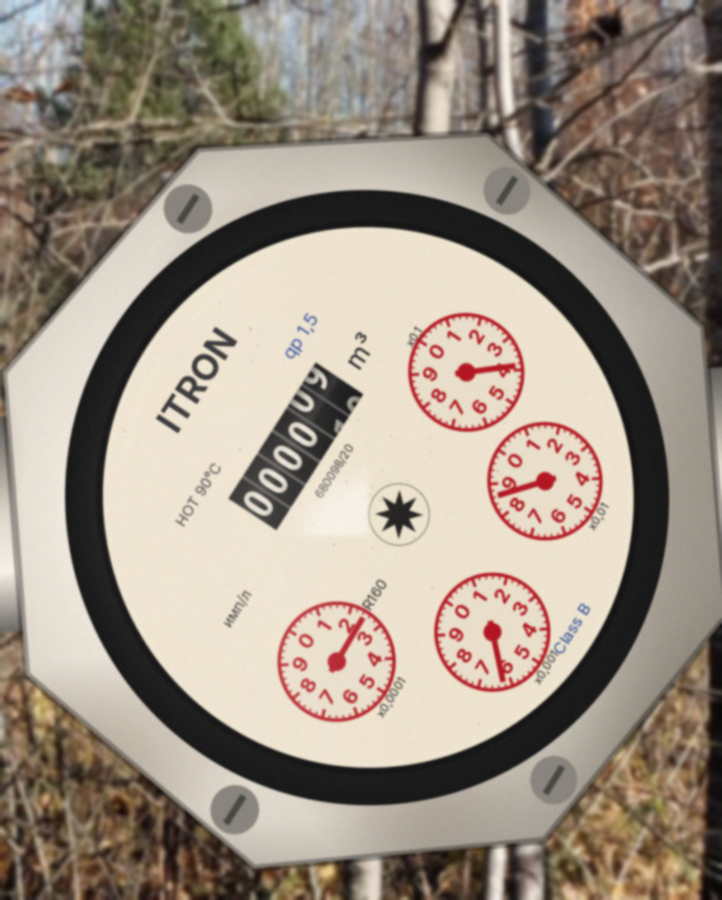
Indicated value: 9.3862 m³
